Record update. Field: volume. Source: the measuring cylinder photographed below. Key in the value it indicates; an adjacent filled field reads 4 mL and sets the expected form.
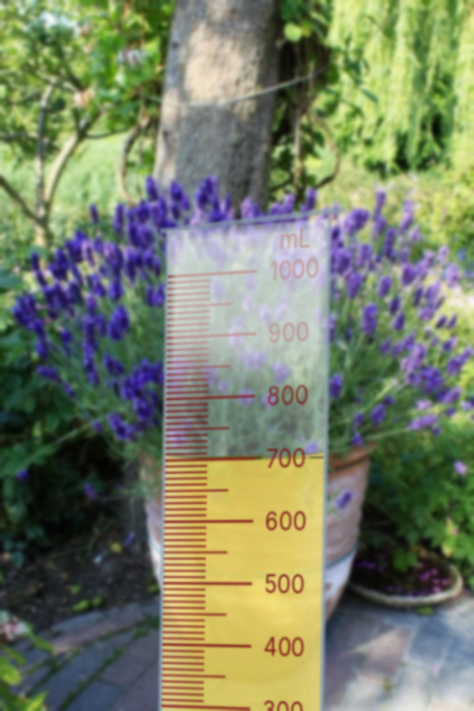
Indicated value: 700 mL
